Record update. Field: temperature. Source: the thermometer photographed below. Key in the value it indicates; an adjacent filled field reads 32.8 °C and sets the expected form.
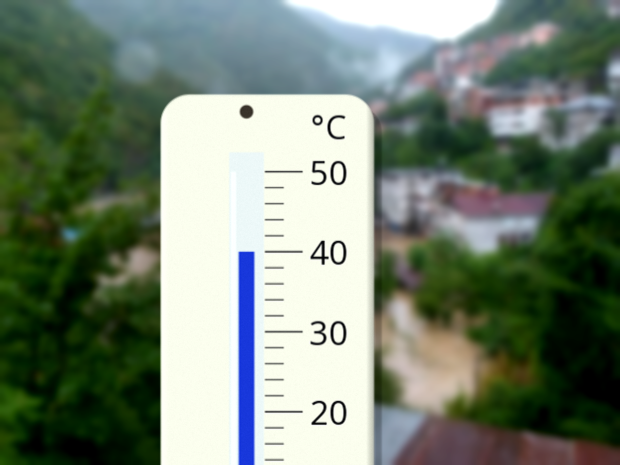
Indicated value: 40 °C
